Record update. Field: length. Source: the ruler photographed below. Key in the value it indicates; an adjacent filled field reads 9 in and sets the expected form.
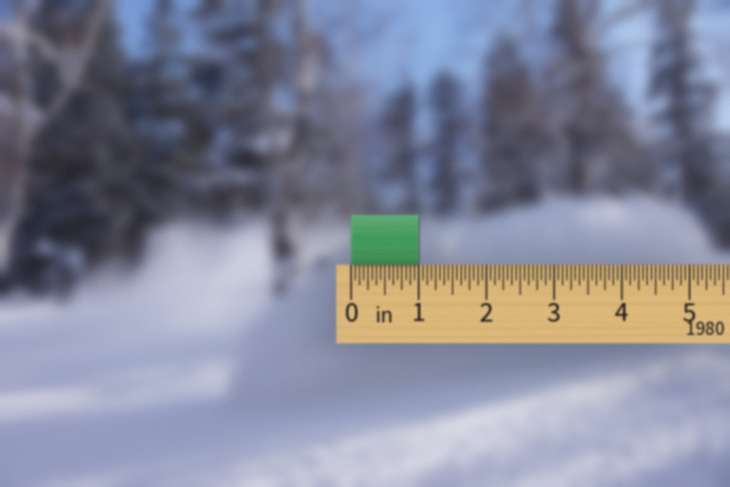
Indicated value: 1 in
